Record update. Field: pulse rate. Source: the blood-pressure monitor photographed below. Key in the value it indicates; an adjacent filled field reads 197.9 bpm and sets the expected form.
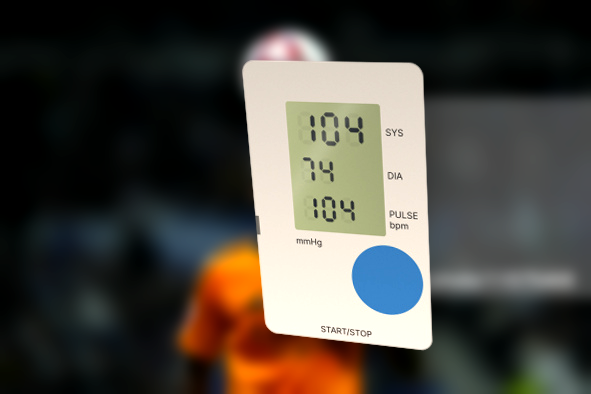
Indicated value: 104 bpm
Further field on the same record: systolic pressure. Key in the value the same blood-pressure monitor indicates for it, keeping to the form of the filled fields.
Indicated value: 104 mmHg
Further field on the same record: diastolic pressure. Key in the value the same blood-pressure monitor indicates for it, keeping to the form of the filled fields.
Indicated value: 74 mmHg
